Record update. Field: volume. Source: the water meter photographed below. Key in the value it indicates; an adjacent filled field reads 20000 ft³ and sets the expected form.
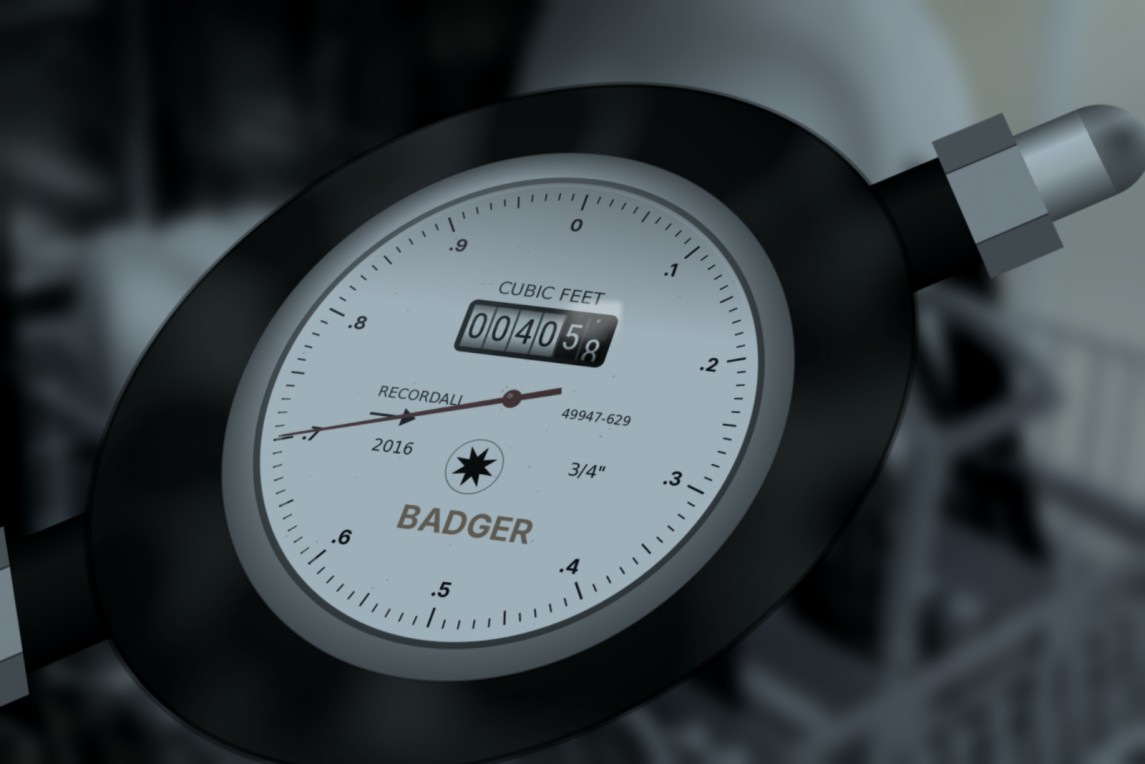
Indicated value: 4057.70 ft³
